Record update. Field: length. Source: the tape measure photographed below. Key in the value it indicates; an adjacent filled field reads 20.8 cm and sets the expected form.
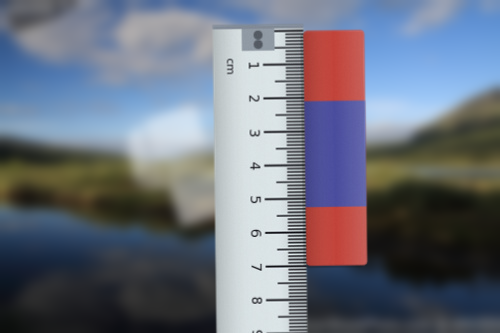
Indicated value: 7 cm
